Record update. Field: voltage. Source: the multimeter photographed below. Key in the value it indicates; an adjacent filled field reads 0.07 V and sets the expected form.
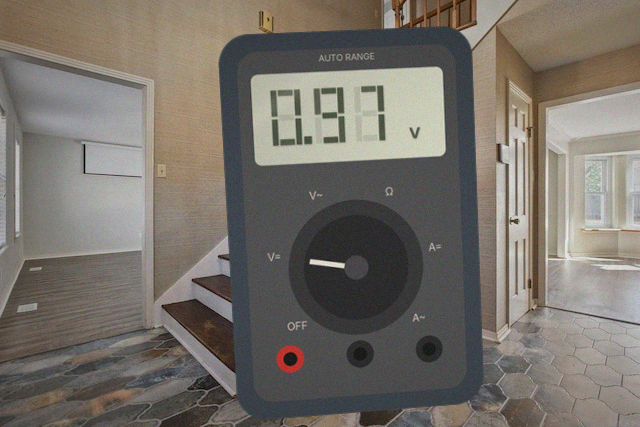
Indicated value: 0.97 V
